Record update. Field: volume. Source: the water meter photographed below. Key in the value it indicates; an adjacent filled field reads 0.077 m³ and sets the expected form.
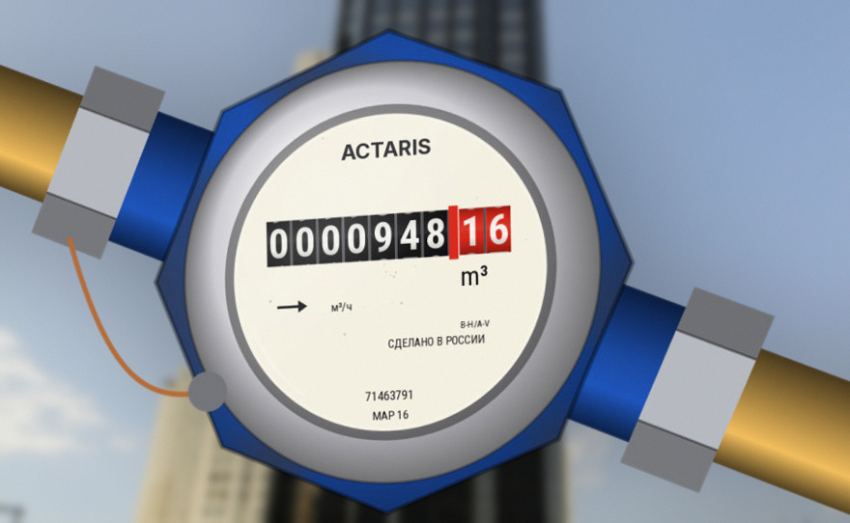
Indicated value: 948.16 m³
